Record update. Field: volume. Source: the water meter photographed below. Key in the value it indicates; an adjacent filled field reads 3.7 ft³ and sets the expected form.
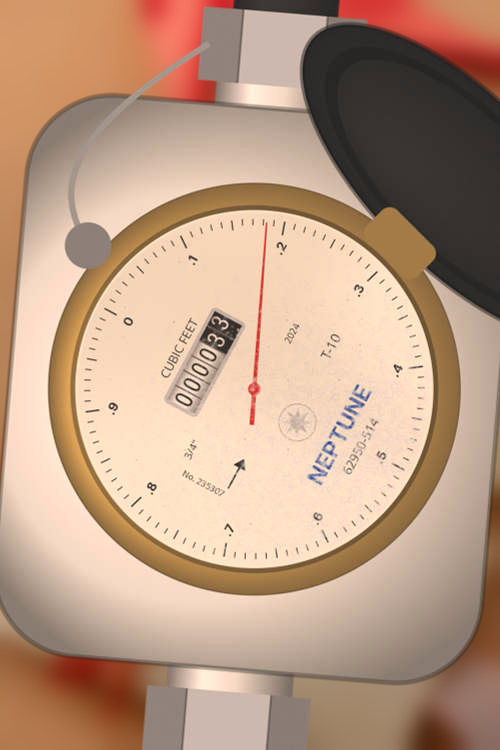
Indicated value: 33.18 ft³
